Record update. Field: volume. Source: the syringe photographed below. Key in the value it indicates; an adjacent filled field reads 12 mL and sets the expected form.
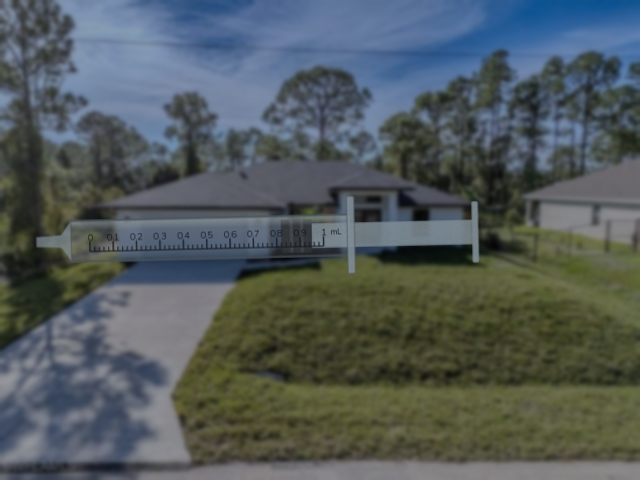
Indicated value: 0.82 mL
